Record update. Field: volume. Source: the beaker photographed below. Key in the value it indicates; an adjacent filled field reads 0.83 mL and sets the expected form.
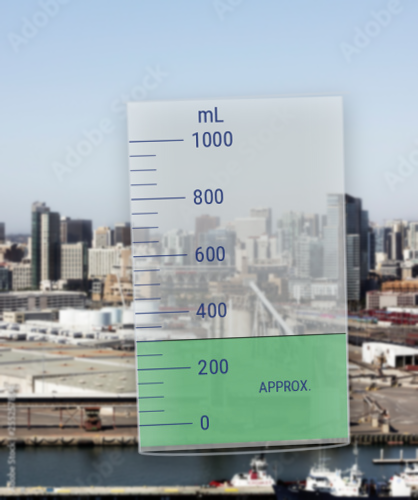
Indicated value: 300 mL
